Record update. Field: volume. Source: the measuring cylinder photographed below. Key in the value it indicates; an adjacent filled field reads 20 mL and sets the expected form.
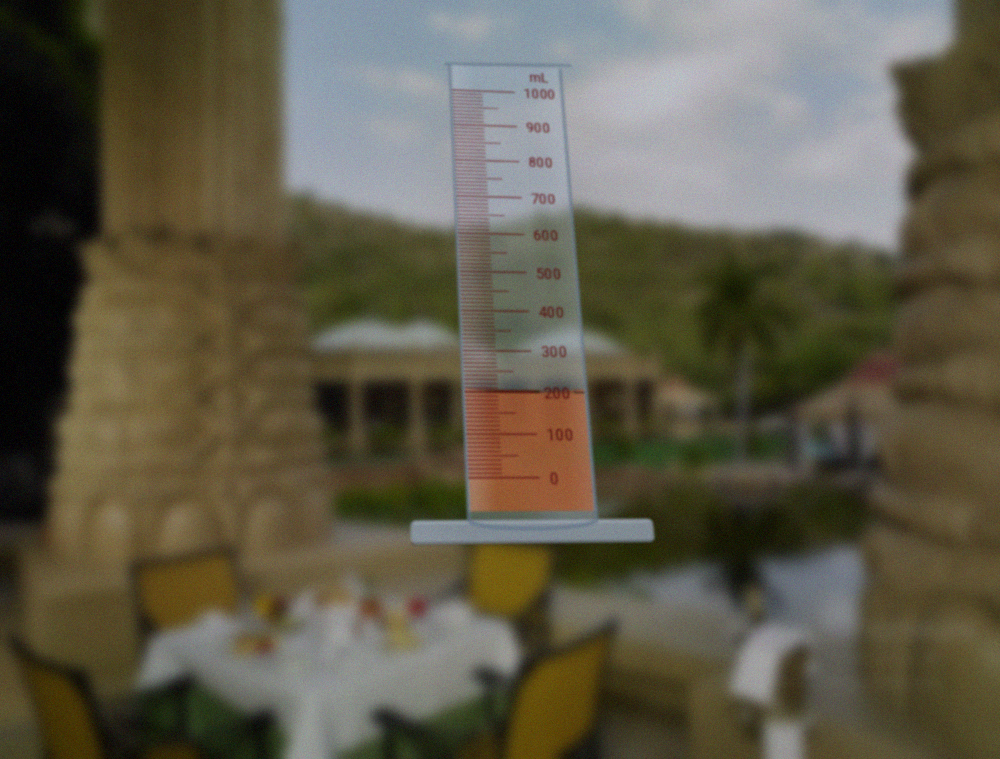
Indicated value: 200 mL
